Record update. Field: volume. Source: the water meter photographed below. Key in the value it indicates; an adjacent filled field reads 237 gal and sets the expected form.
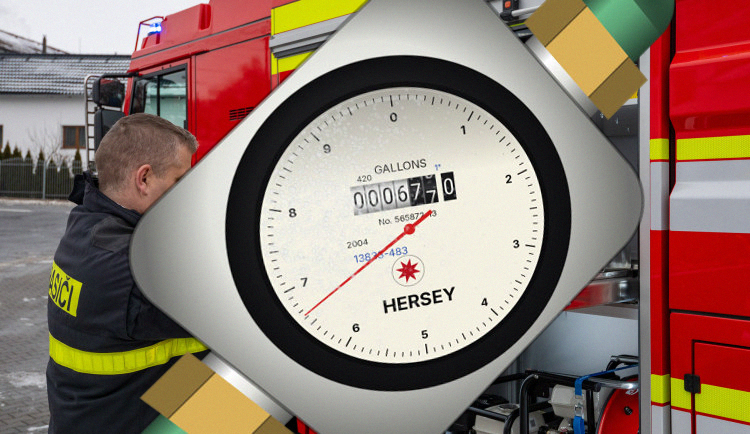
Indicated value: 6766.6 gal
